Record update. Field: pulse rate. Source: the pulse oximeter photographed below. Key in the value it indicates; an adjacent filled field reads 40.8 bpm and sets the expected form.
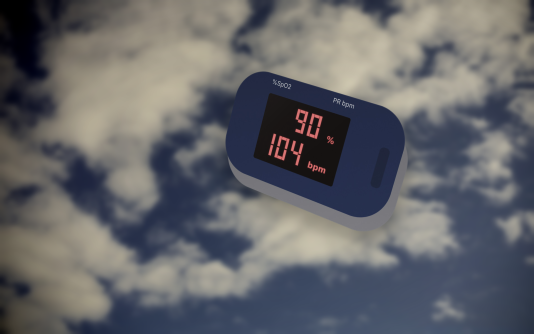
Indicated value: 104 bpm
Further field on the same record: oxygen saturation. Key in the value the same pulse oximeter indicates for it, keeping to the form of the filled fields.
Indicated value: 90 %
